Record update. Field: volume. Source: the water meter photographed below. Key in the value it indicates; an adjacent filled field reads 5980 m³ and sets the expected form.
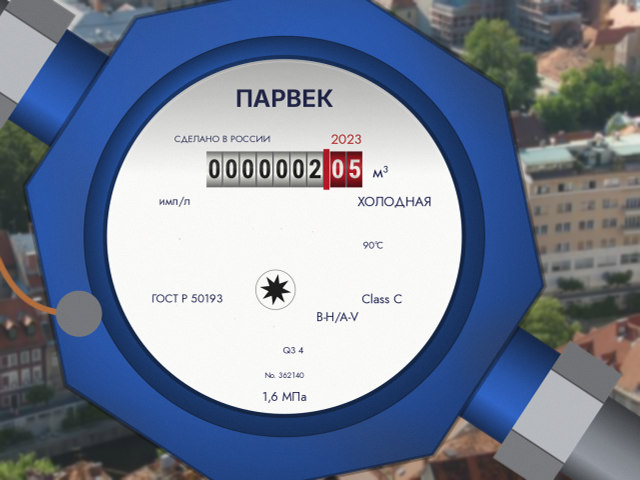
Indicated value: 2.05 m³
